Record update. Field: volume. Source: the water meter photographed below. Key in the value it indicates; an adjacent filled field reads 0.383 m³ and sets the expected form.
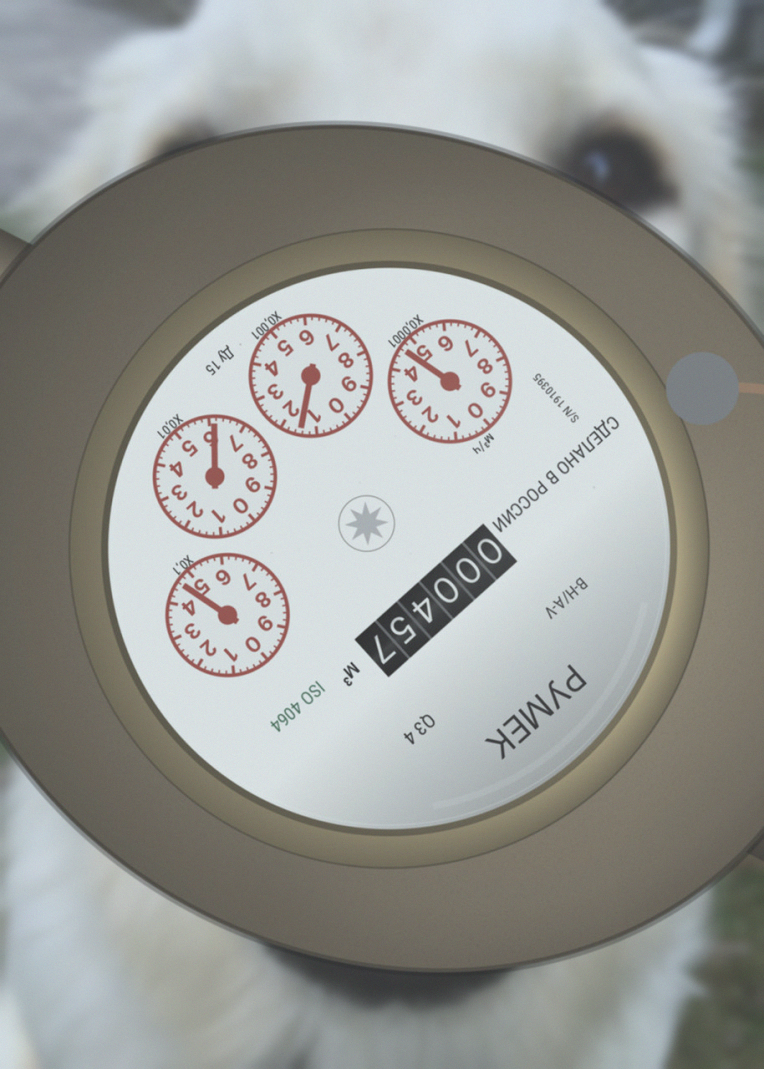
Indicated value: 457.4614 m³
